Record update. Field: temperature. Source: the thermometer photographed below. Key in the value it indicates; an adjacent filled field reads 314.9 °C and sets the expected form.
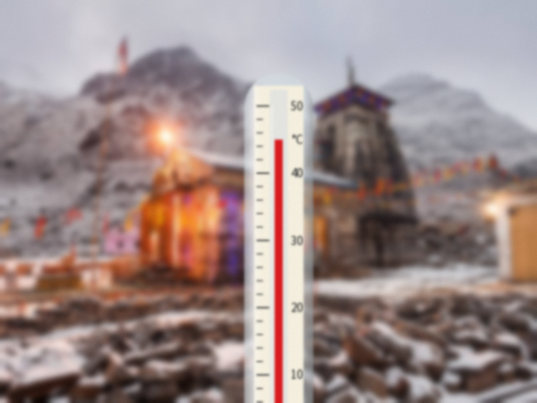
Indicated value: 45 °C
